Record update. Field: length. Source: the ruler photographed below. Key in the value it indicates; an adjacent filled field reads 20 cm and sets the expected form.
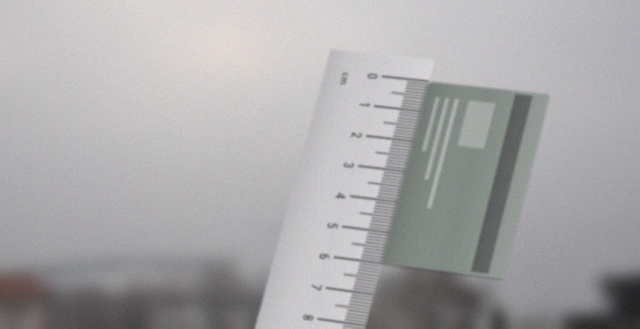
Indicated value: 6 cm
